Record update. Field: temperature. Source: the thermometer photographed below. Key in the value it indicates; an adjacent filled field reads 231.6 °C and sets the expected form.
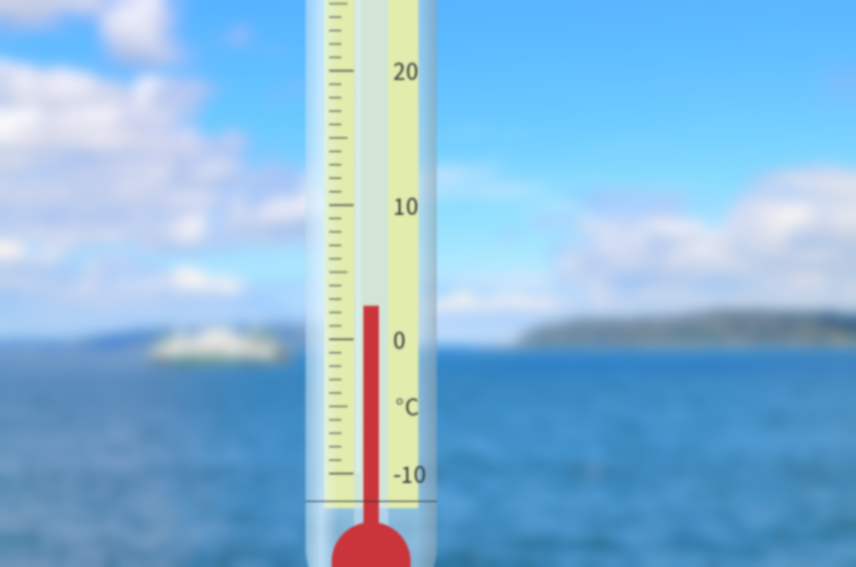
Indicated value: 2.5 °C
